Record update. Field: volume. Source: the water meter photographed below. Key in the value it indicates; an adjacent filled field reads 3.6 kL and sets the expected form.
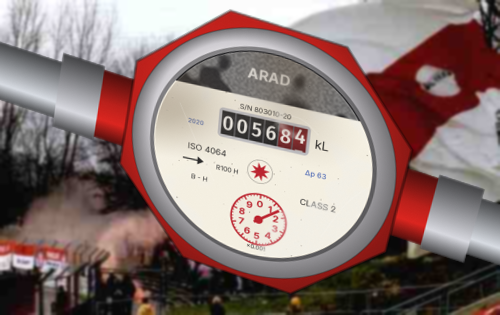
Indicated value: 56.841 kL
